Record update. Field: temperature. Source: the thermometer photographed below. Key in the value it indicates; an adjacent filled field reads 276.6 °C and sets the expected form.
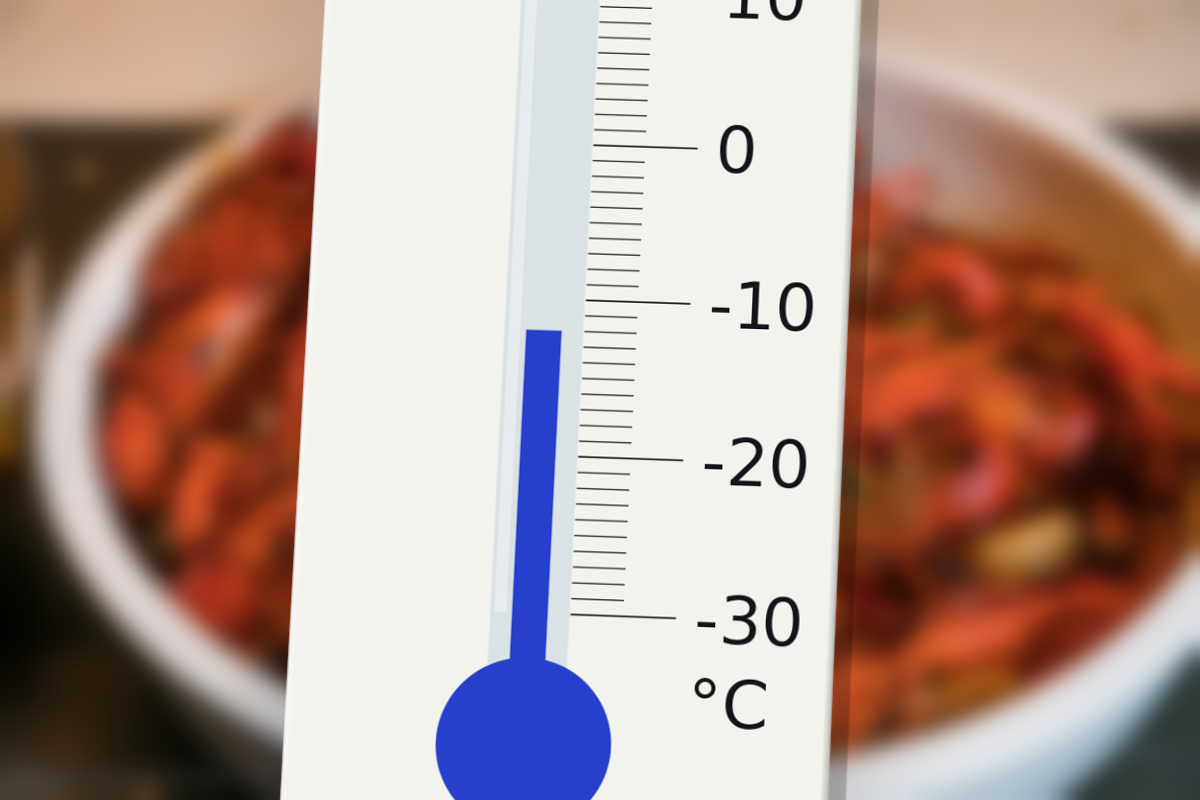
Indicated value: -12 °C
